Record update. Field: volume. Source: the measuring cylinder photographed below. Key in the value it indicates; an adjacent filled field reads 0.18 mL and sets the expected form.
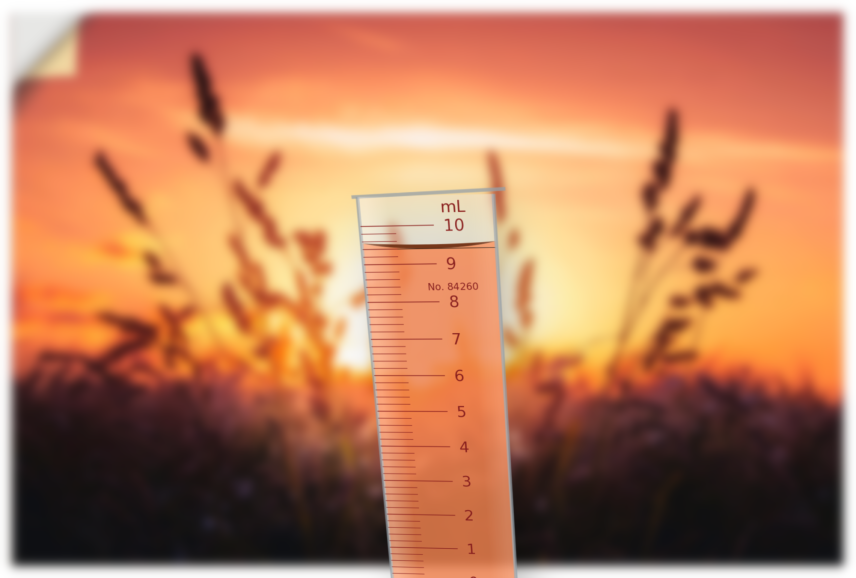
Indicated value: 9.4 mL
